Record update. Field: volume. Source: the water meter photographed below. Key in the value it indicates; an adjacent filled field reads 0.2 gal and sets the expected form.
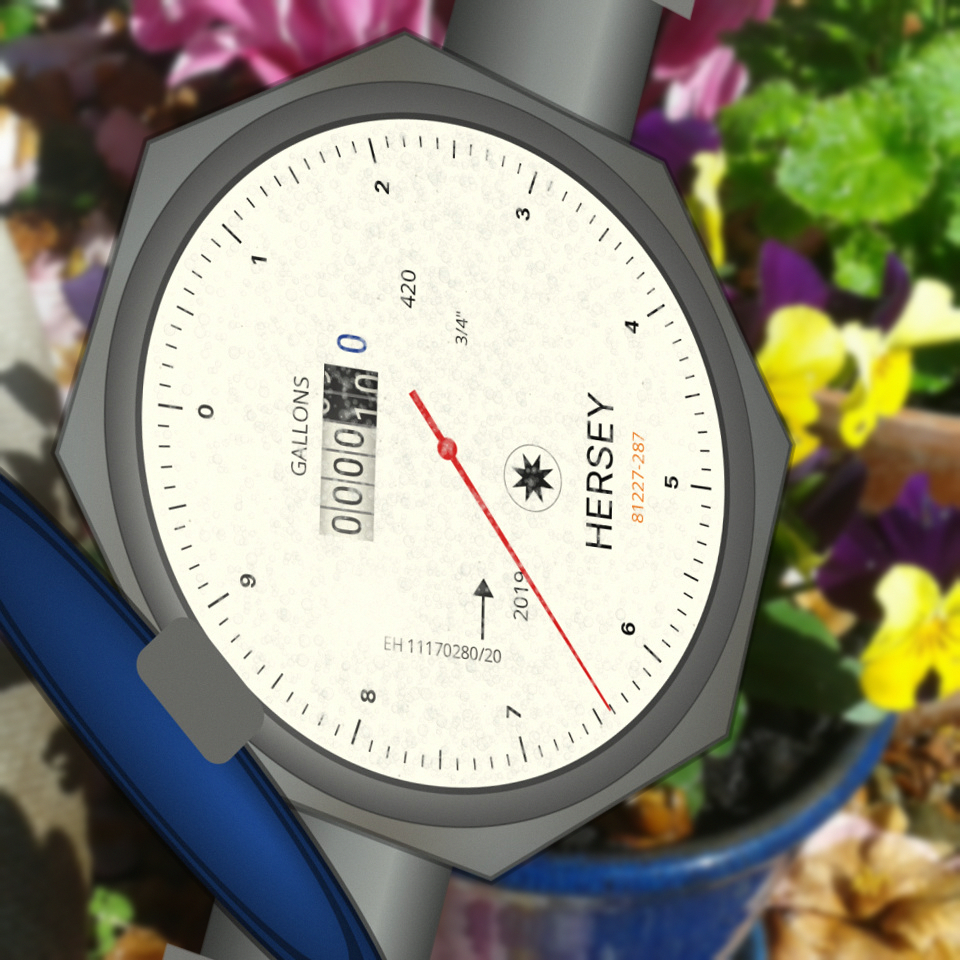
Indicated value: 96.4 gal
